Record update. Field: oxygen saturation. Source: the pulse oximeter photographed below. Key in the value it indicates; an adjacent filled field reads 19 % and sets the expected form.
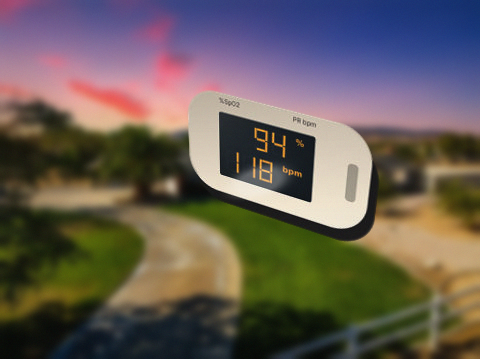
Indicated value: 94 %
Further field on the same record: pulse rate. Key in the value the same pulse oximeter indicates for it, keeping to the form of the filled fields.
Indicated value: 118 bpm
